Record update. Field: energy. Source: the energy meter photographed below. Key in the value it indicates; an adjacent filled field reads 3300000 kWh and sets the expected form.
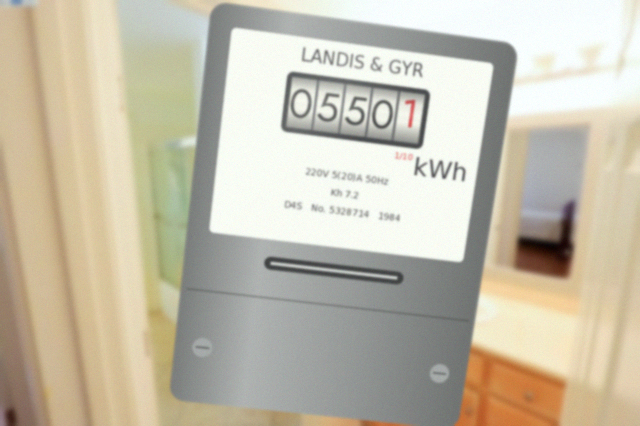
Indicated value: 550.1 kWh
